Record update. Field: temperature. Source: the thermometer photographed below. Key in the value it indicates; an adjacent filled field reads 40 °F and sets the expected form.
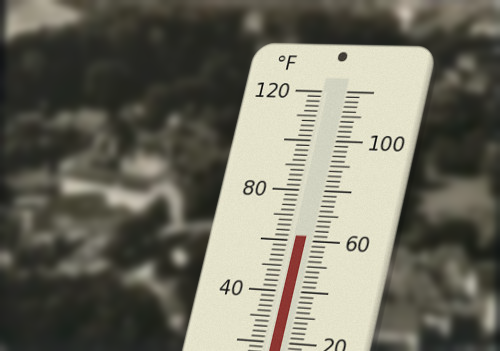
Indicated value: 62 °F
